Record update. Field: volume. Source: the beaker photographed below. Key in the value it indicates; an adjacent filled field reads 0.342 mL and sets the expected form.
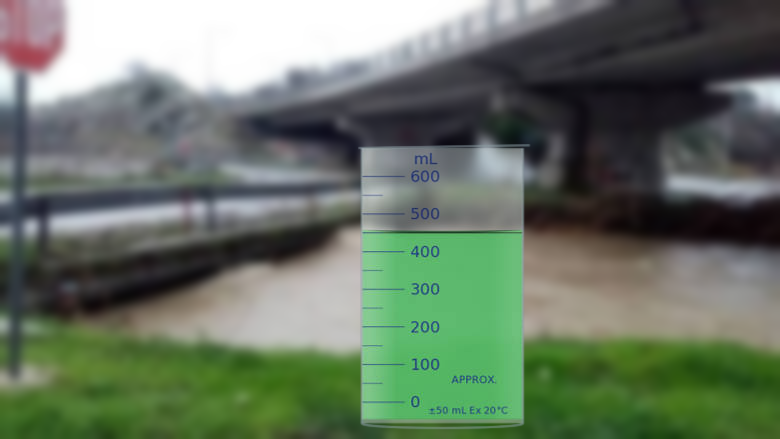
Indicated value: 450 mL
